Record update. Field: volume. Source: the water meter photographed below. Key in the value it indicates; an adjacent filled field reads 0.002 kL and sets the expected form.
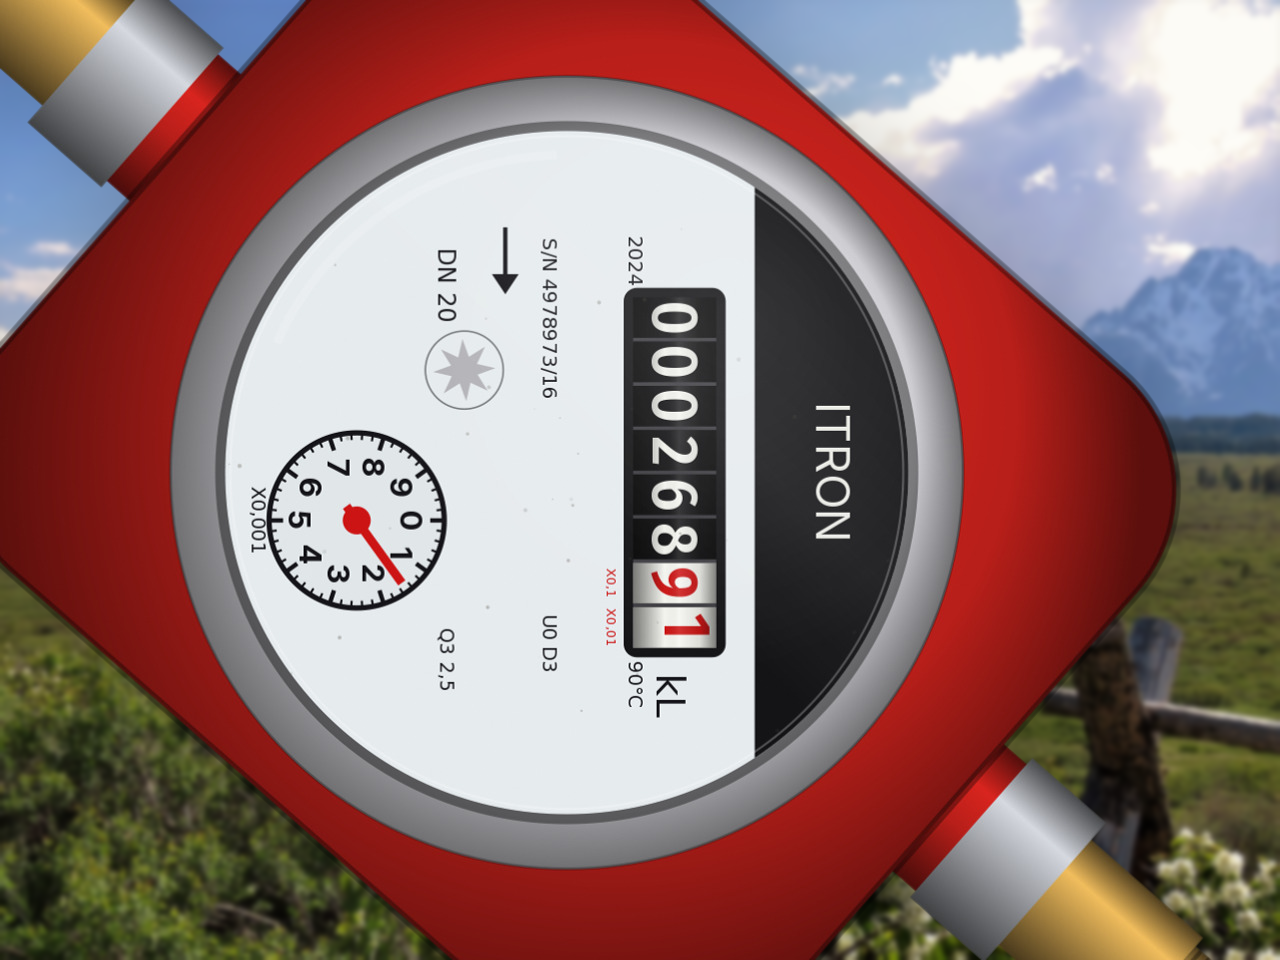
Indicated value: 268.911 kL
